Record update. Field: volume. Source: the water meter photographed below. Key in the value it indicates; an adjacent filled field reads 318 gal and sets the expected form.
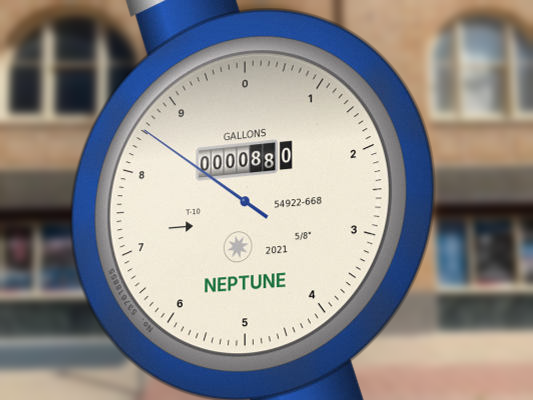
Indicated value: 878.5 gal
